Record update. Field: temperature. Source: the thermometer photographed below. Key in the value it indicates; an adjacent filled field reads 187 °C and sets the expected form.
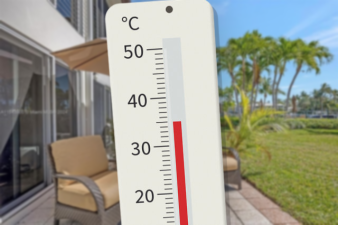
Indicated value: 35 °C
